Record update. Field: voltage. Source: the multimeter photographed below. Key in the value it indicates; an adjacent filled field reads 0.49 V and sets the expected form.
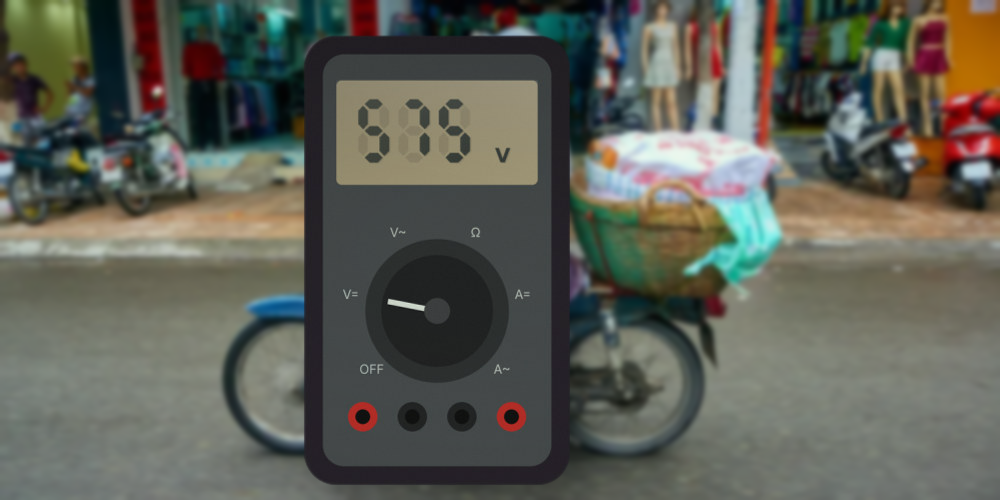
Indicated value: 575 V
